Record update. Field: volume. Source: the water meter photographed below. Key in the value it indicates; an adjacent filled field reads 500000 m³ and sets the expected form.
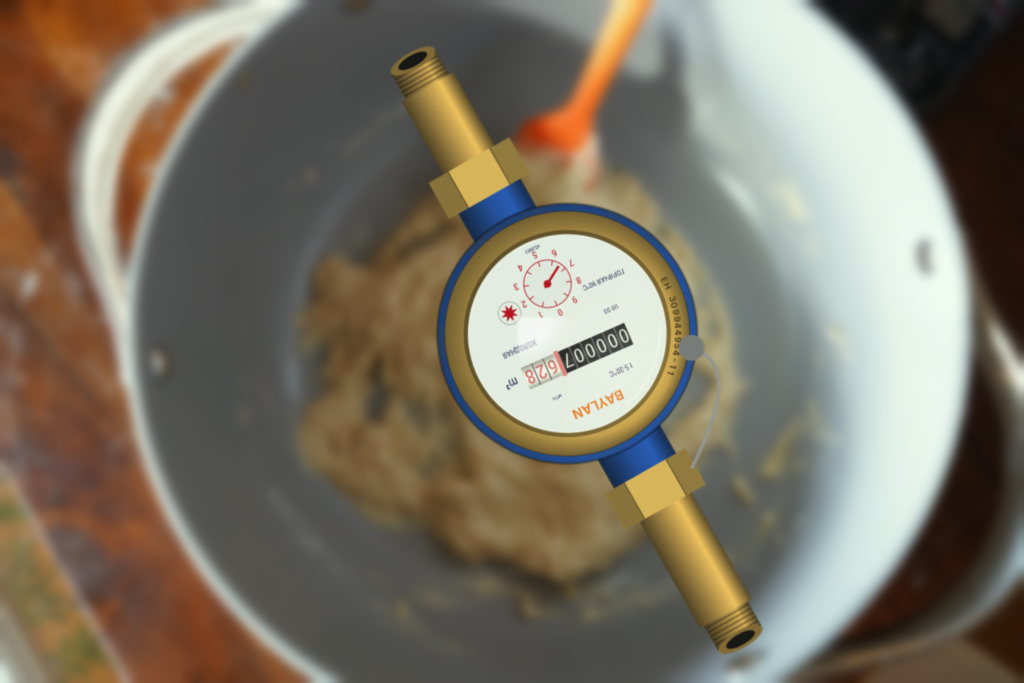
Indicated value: 7.6286 m³
